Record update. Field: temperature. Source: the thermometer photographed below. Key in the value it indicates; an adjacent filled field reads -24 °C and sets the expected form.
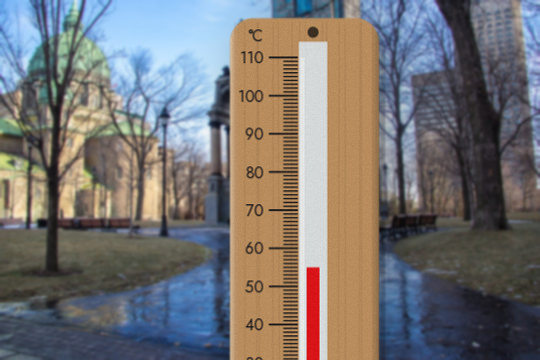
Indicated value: 55 °C
